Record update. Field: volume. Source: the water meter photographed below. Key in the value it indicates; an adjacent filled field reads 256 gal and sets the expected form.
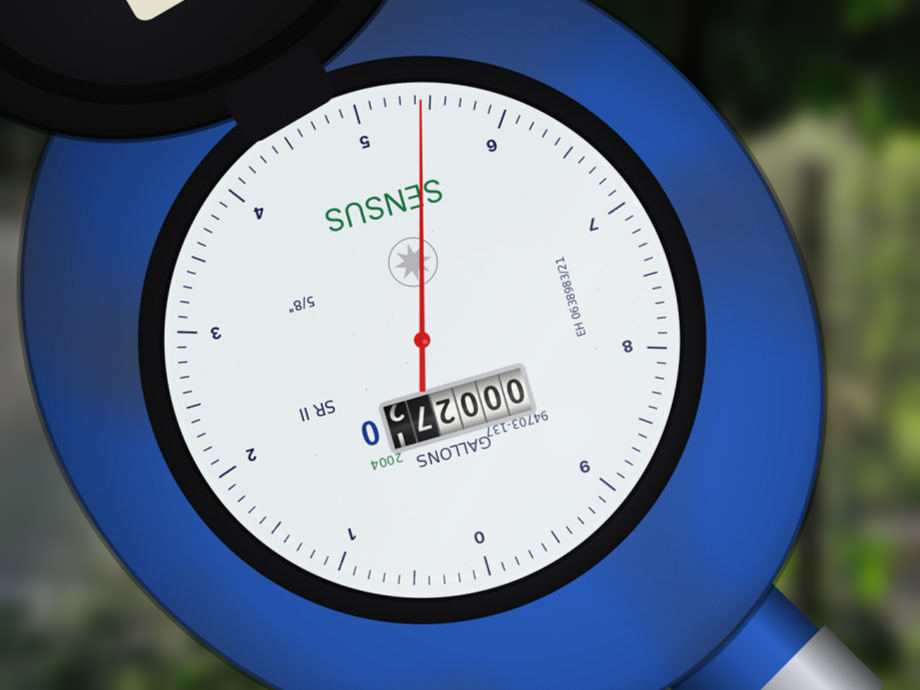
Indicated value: 2715.4 gal
